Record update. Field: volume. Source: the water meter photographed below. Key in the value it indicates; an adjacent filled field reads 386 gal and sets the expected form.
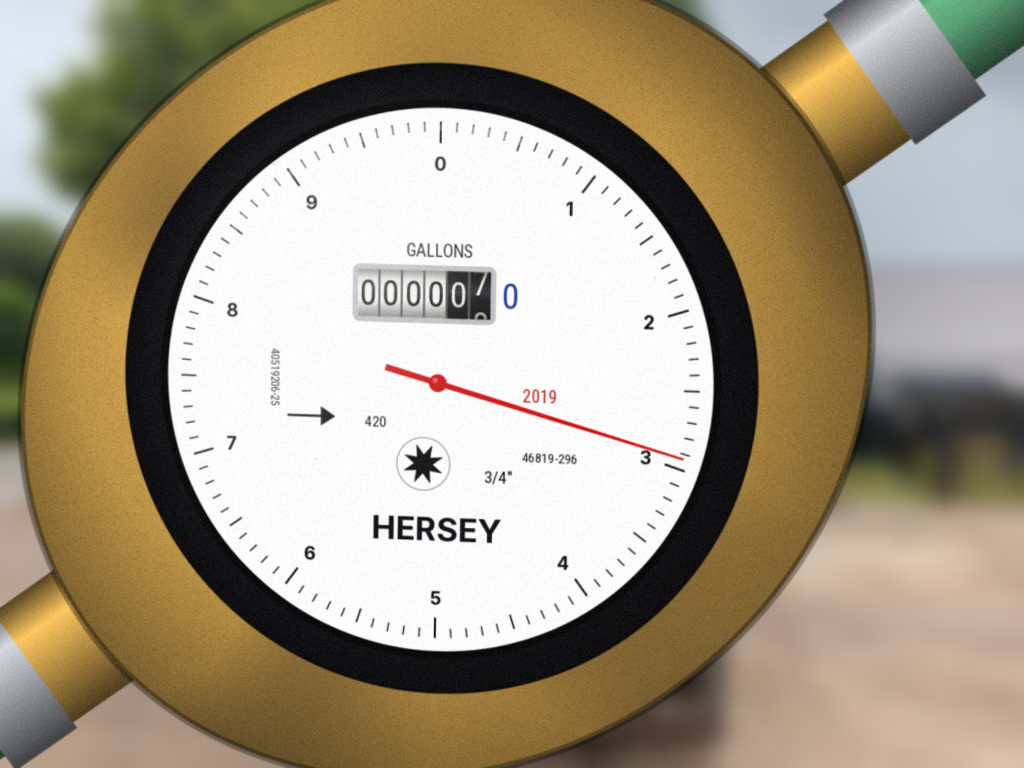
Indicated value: 72.9 gal
